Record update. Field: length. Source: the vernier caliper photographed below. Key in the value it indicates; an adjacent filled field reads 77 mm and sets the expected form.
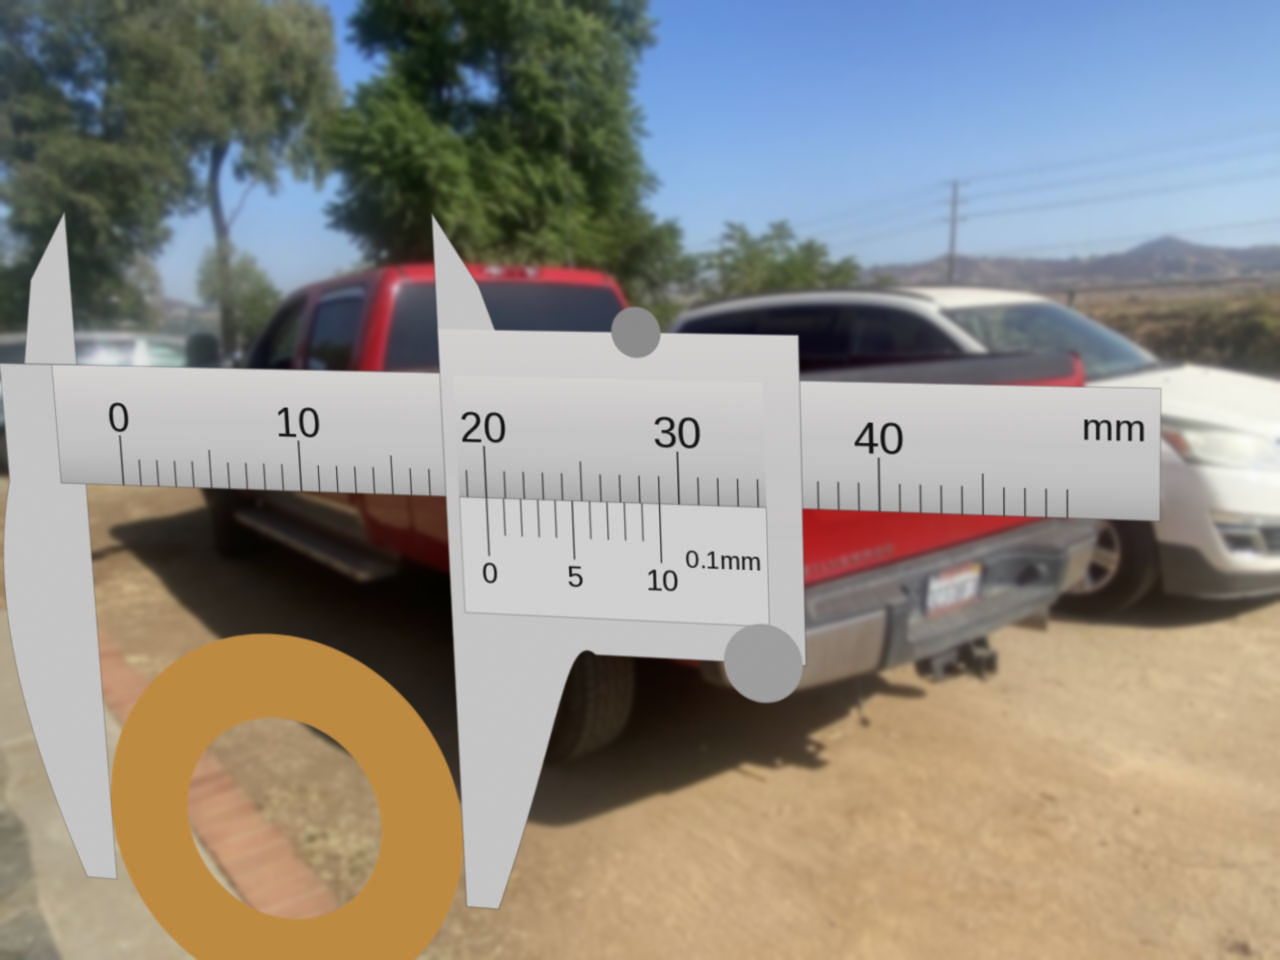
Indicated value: 20.0 mm
